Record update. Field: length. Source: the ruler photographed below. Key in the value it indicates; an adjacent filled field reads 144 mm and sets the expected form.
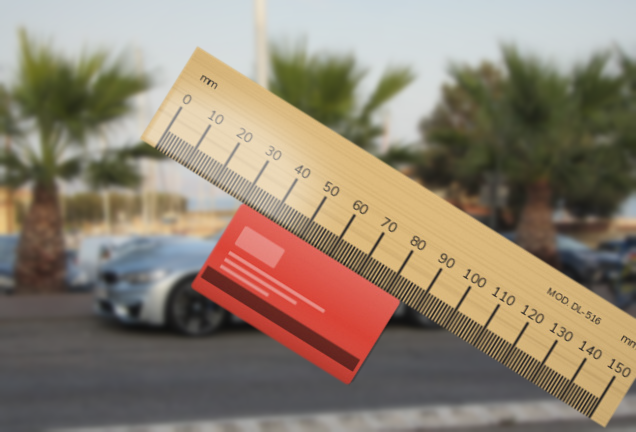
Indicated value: 55 mm
